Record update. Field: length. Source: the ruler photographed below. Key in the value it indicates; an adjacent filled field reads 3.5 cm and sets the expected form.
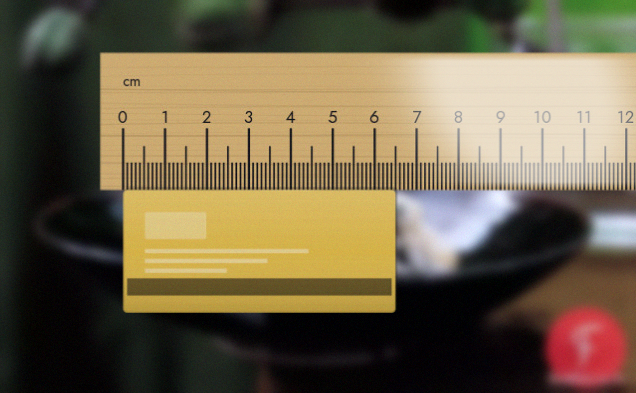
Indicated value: 6.5 cm
